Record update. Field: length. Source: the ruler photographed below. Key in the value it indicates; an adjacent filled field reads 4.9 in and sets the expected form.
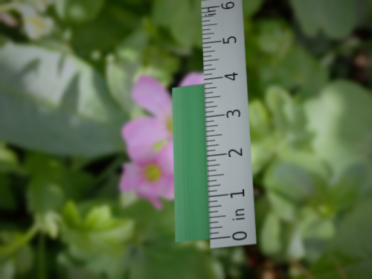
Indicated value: 3.875 in
